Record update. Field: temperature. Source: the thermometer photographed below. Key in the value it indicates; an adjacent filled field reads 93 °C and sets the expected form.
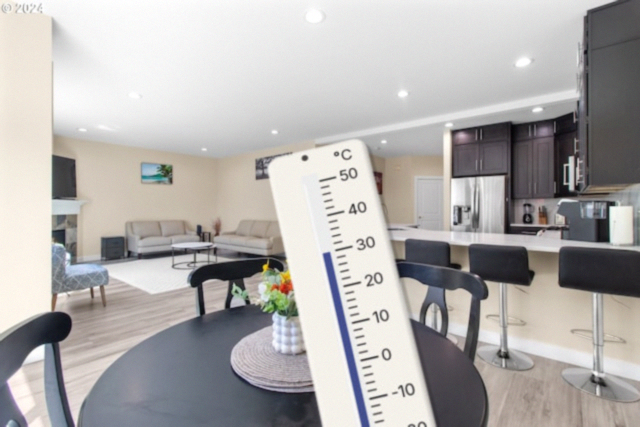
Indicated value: 30 °C
